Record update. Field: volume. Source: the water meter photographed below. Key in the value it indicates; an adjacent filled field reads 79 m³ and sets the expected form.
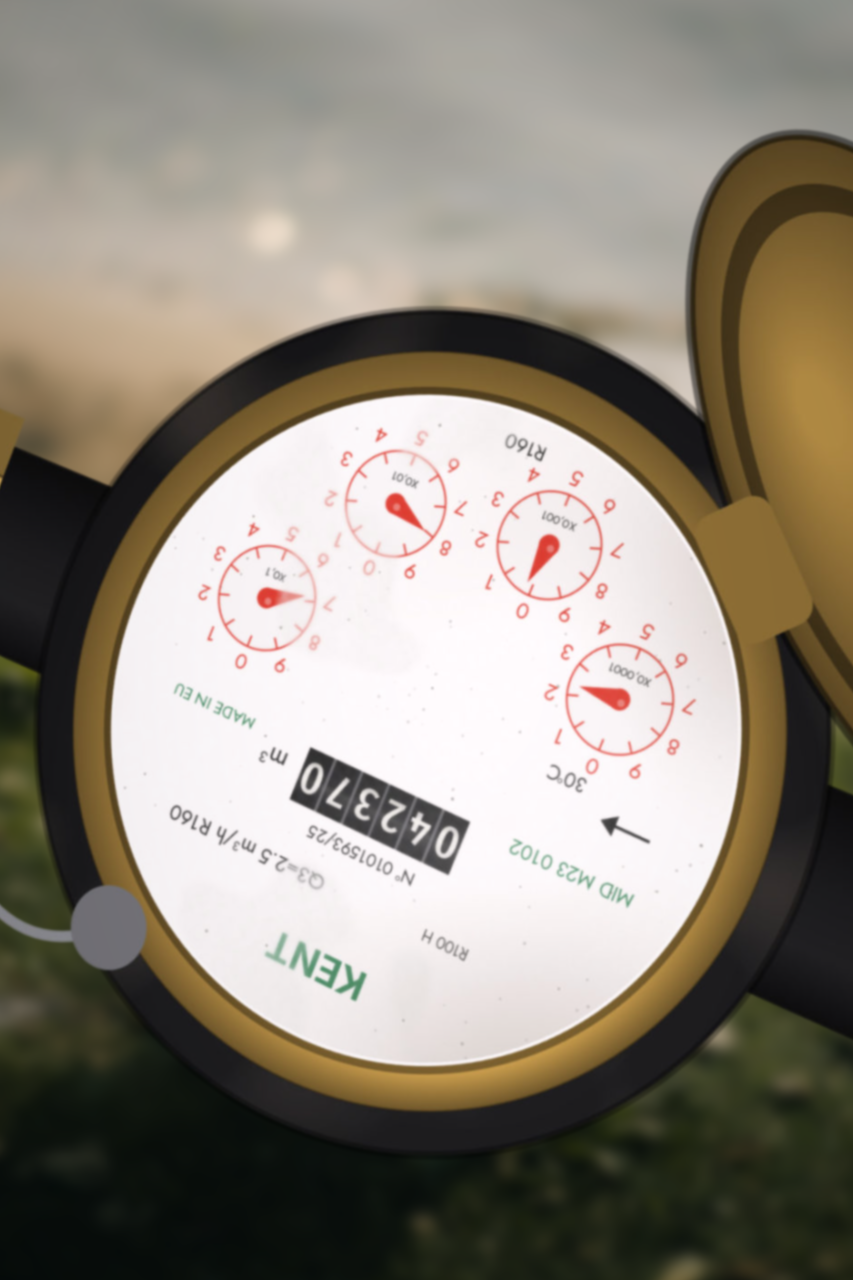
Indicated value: 42370.6802 m³
